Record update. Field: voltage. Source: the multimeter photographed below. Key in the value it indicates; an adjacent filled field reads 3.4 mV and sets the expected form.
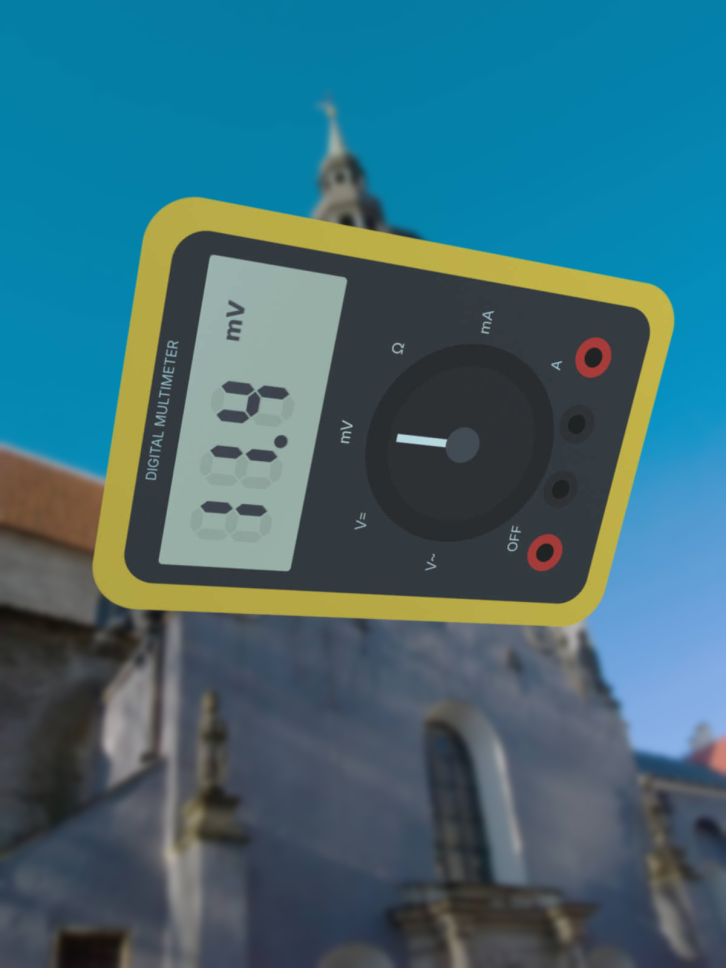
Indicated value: 11.4 mV
